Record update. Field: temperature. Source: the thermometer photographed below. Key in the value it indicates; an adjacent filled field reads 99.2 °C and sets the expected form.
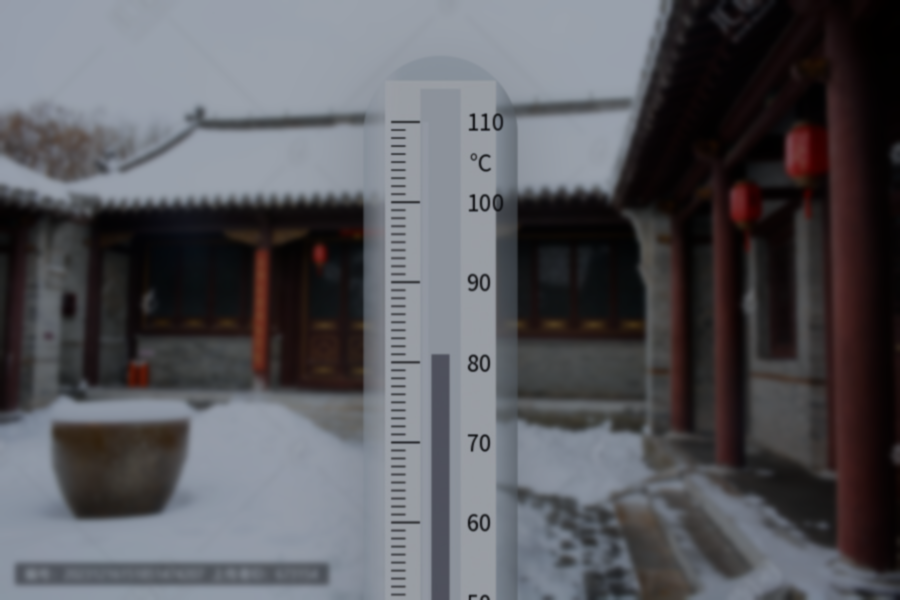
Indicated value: 81 °C
